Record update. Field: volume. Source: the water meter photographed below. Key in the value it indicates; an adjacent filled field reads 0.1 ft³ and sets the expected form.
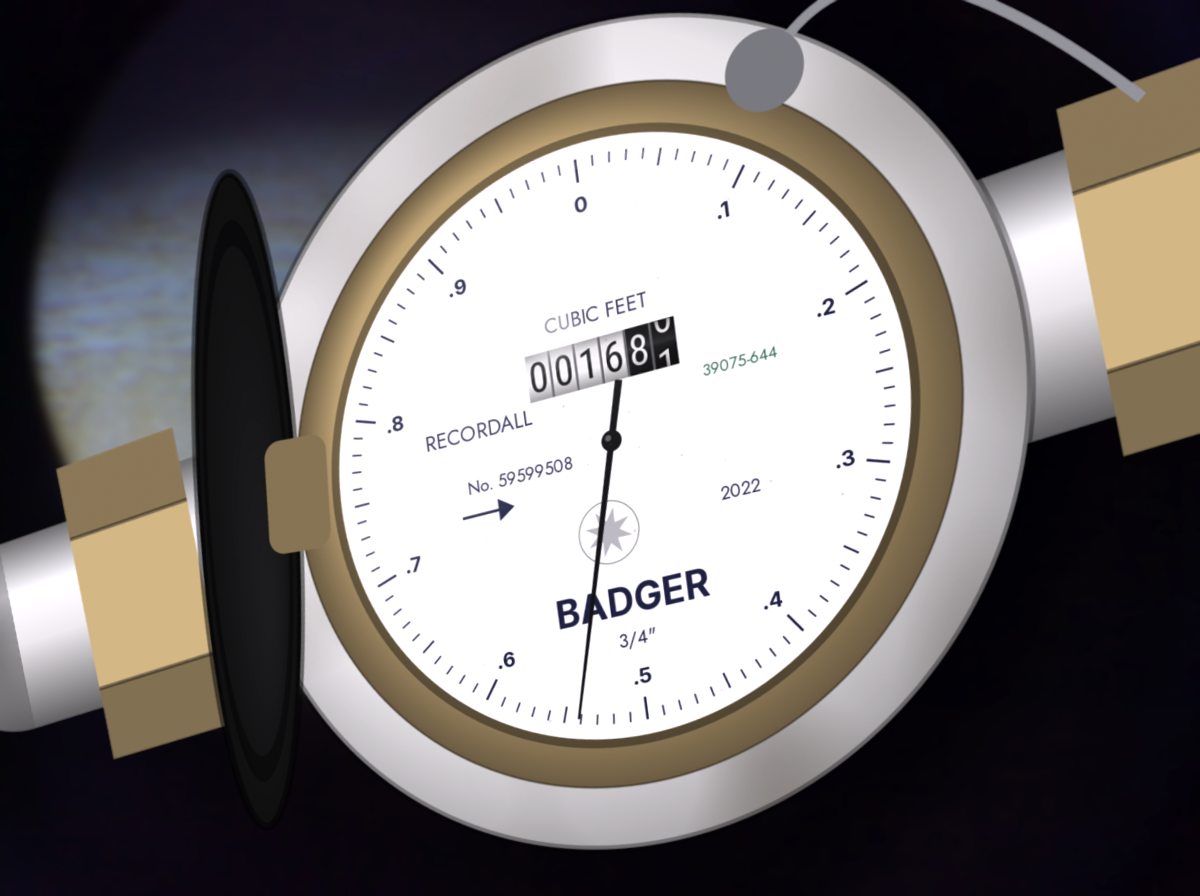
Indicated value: 1680.54 ft³
